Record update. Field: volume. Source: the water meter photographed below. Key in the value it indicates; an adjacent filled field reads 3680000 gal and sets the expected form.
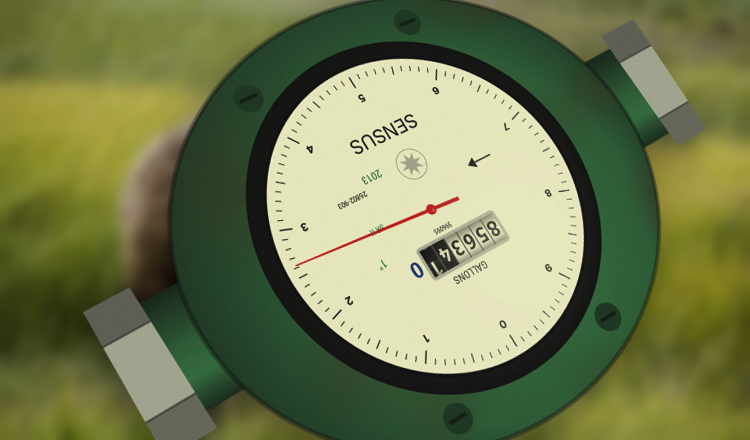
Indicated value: 8563412.6 gal
